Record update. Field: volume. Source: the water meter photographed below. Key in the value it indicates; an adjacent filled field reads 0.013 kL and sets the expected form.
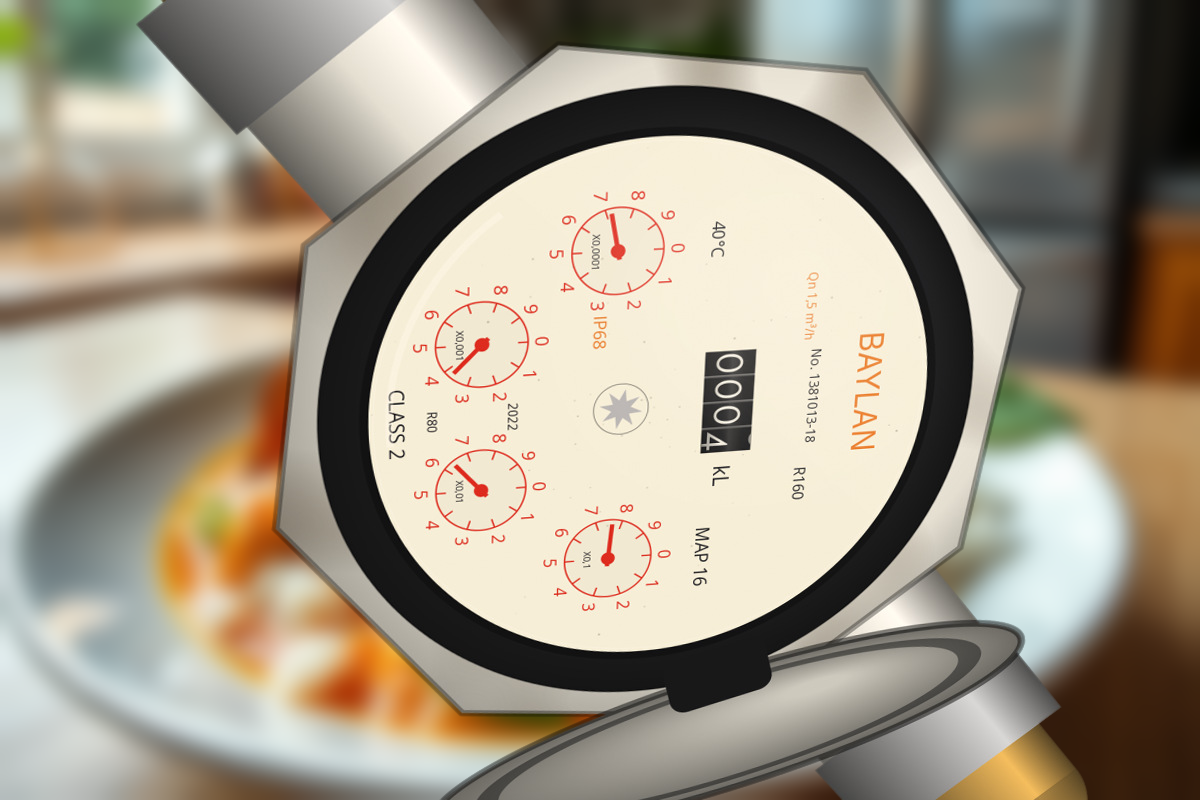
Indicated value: 3.7637 kL
